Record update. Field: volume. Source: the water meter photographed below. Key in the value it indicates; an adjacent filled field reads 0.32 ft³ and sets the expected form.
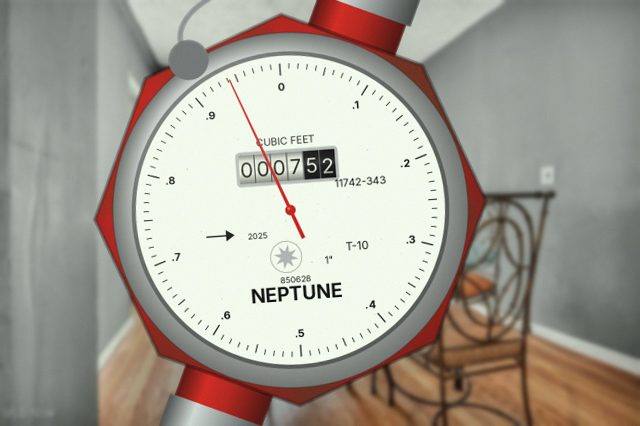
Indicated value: 751.94 ft³
